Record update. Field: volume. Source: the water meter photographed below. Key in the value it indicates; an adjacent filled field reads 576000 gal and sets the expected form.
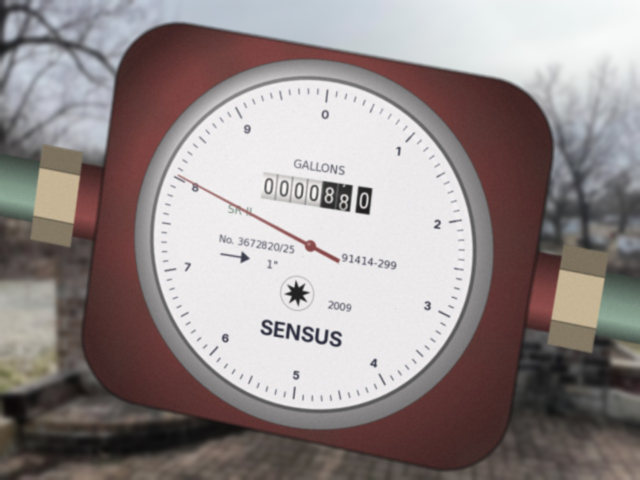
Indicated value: 878.0 gal
